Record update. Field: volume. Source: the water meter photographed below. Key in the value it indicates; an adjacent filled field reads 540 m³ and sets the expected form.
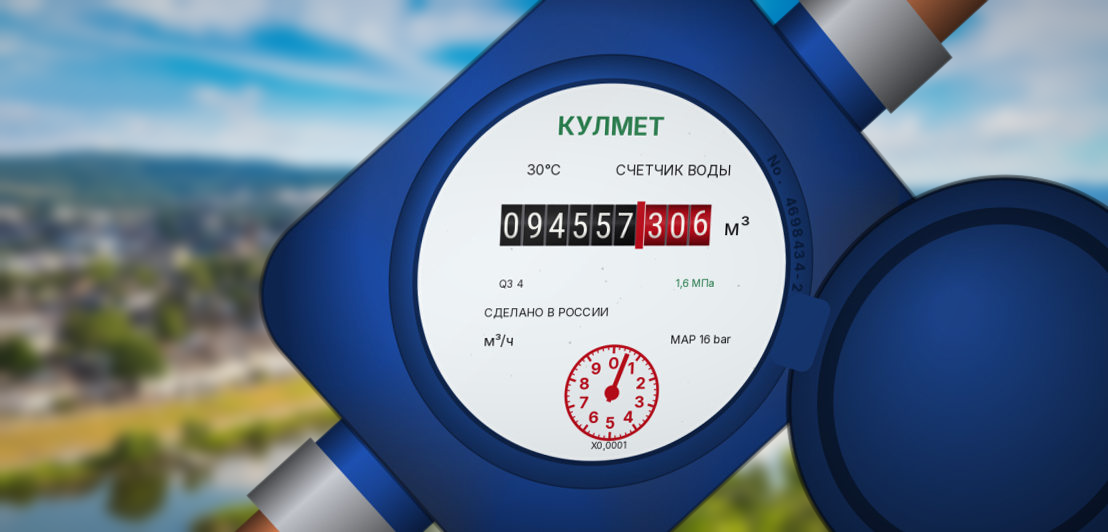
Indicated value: 94557.3060 m³
